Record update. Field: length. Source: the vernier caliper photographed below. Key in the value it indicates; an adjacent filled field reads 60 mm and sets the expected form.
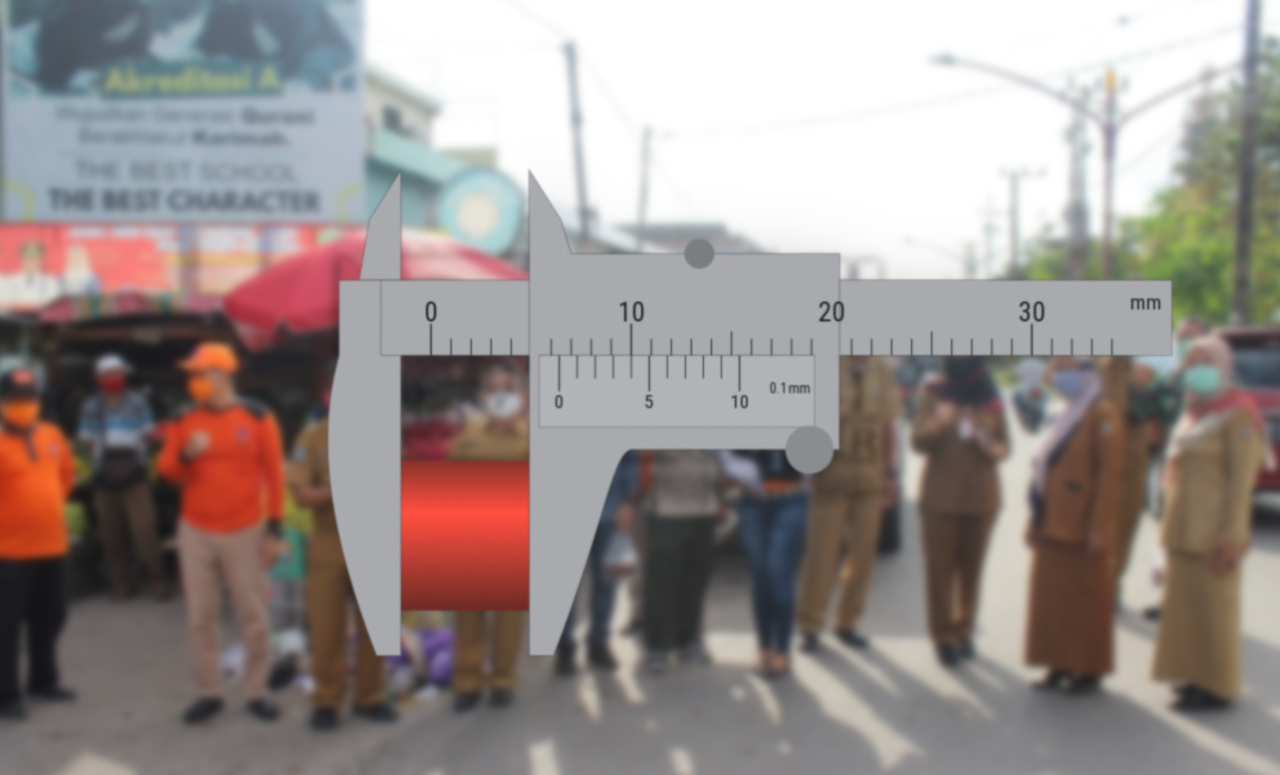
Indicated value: 6.4 mm
